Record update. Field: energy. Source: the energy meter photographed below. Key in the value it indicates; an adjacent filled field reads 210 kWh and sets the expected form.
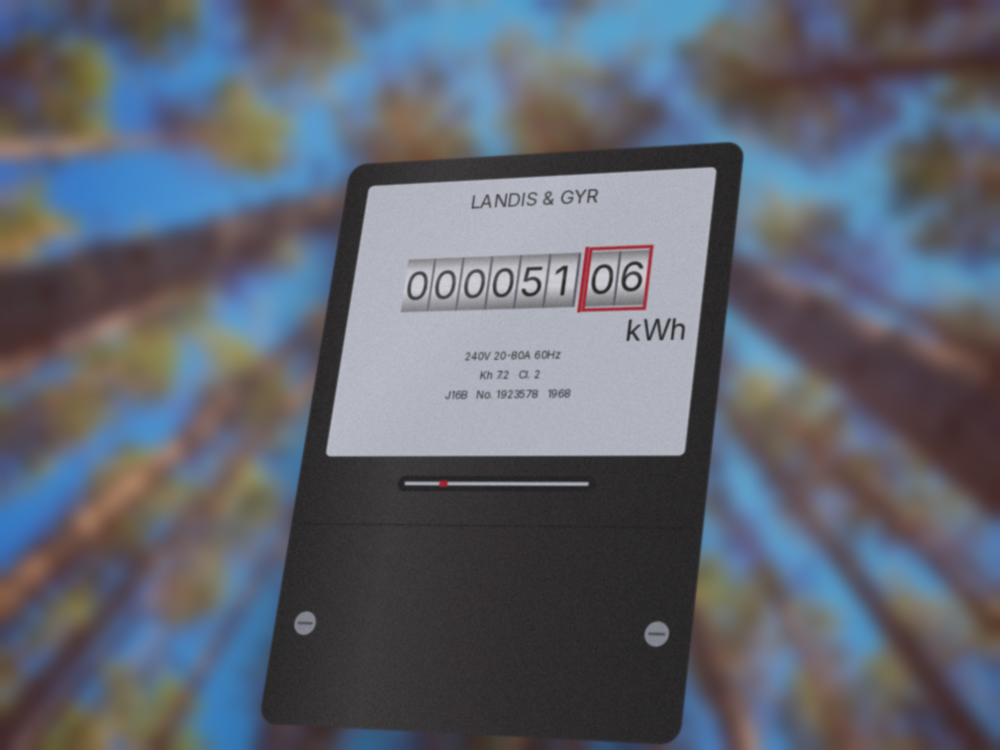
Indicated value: 51.06 kWh
